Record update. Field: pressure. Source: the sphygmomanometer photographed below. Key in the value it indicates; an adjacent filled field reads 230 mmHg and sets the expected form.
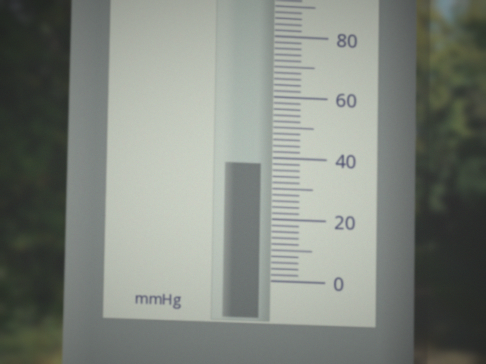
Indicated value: 38 mmHg
